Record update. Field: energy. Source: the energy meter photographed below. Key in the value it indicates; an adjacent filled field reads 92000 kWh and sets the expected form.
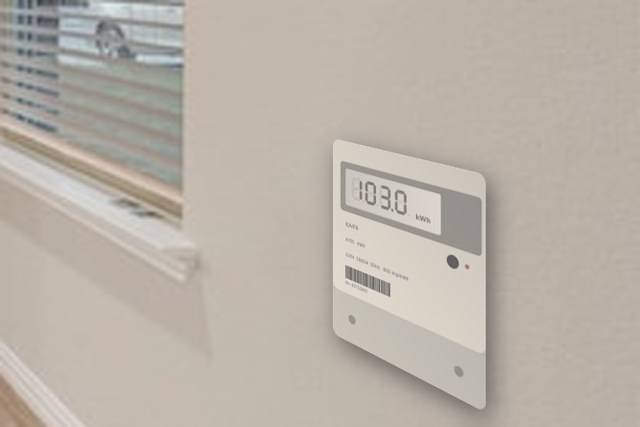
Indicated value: 103.0 kWh
